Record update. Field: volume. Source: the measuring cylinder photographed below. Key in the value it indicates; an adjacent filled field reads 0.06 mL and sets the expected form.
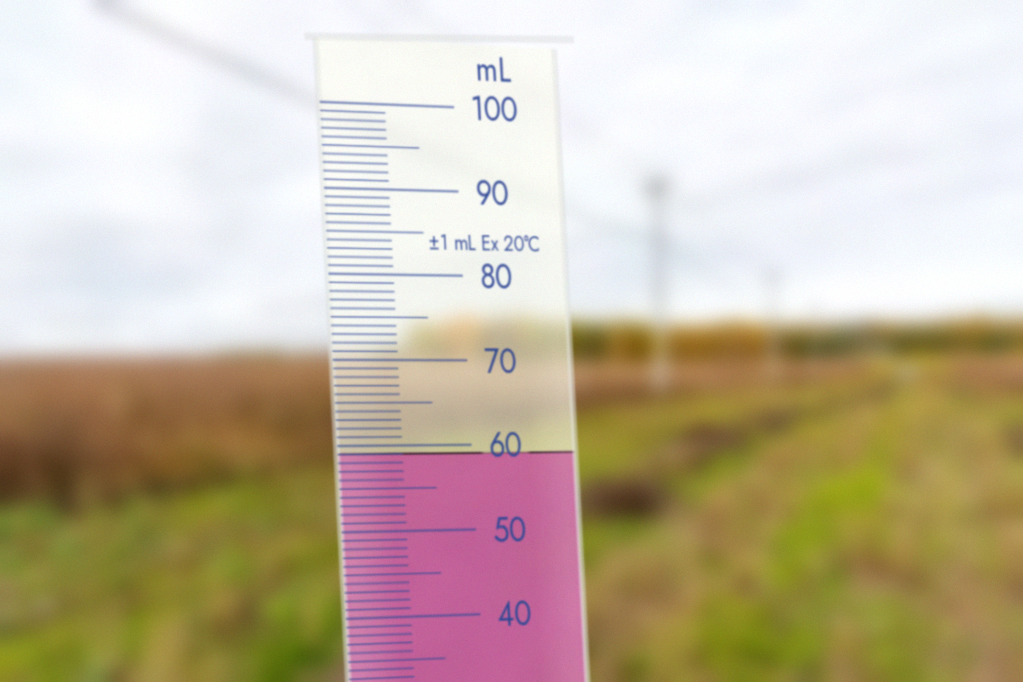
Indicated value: 59 mL
